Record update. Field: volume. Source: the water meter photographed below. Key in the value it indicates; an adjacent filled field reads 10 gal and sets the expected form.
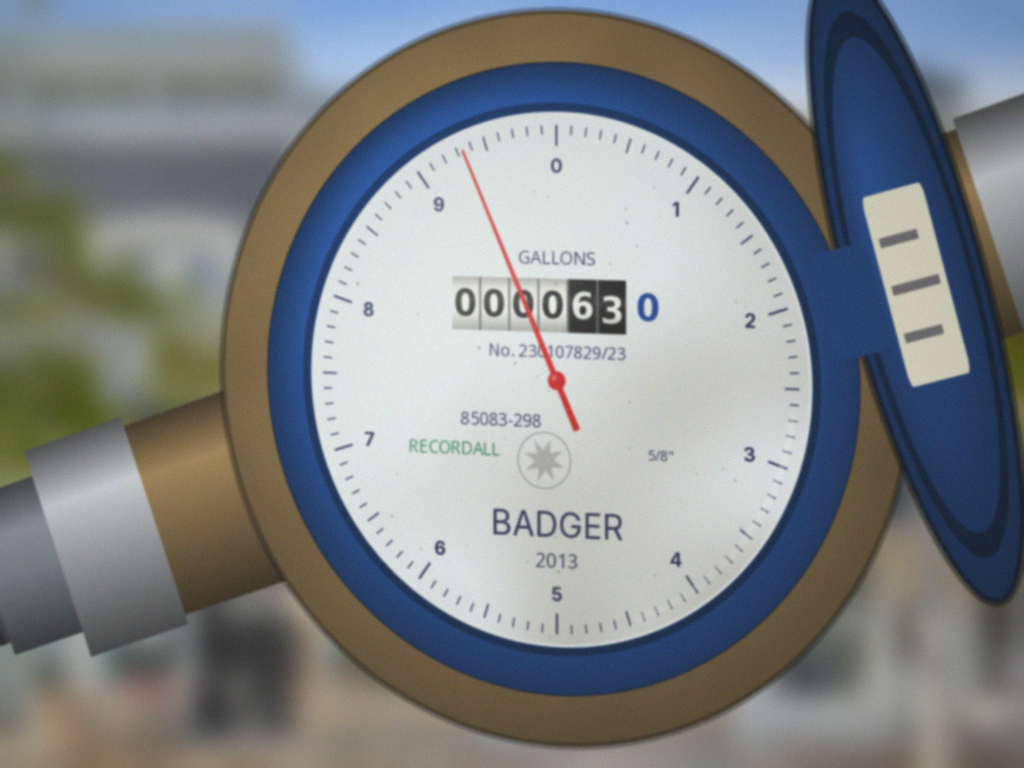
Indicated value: 629.3 gal
